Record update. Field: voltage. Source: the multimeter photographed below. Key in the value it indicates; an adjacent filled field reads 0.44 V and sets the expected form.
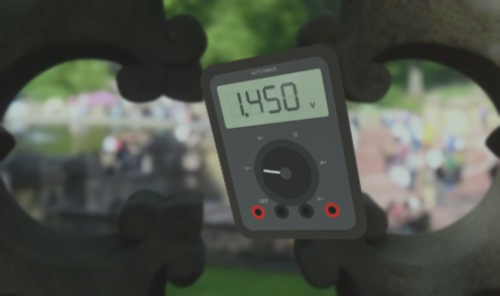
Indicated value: 1.450 V
